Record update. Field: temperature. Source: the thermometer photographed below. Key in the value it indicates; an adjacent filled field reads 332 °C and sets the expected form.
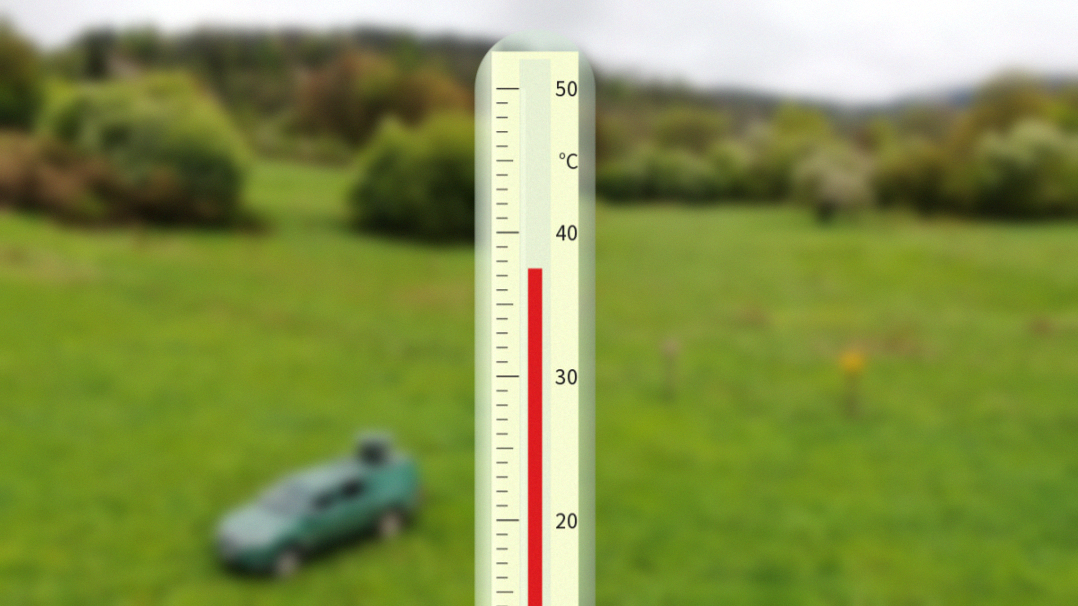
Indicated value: 37.5 °C
